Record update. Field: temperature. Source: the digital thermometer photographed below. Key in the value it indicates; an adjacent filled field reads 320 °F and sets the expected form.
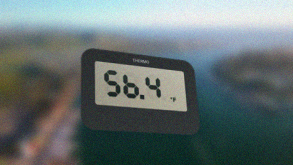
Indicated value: 56.4 °F
